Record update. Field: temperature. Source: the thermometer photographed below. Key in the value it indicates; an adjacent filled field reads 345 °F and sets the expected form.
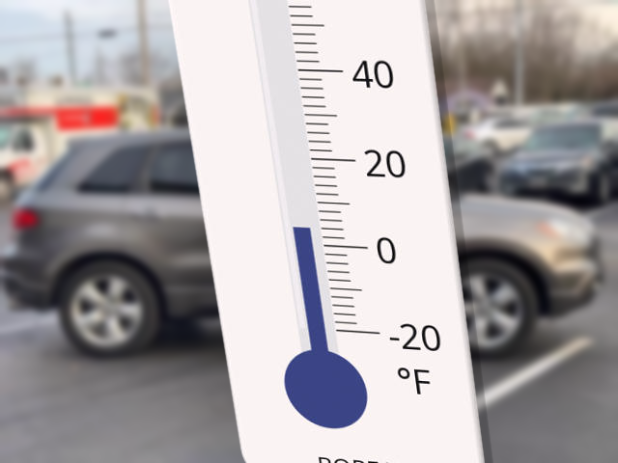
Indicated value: 4 °F
